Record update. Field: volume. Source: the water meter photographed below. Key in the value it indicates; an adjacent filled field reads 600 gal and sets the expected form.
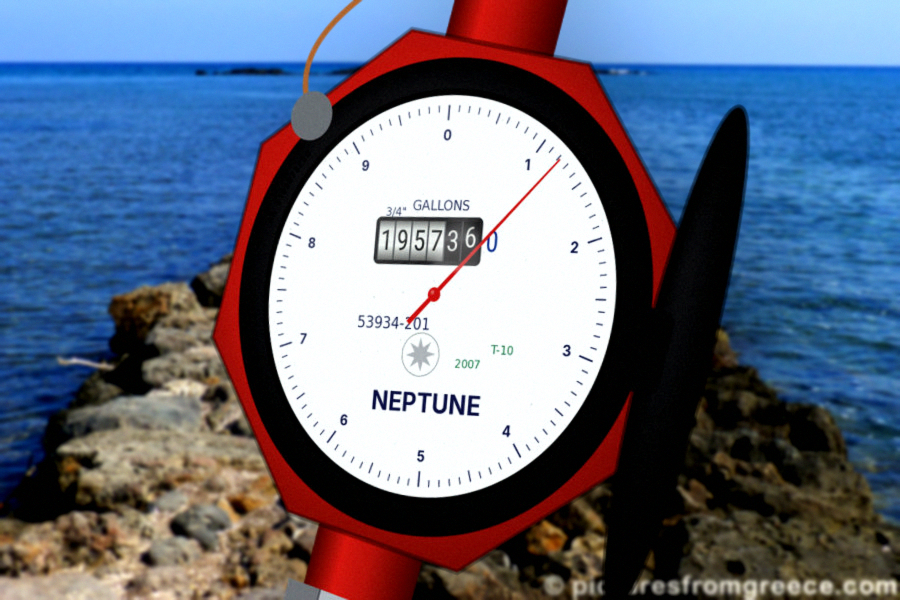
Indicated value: 1957361.2 gal
